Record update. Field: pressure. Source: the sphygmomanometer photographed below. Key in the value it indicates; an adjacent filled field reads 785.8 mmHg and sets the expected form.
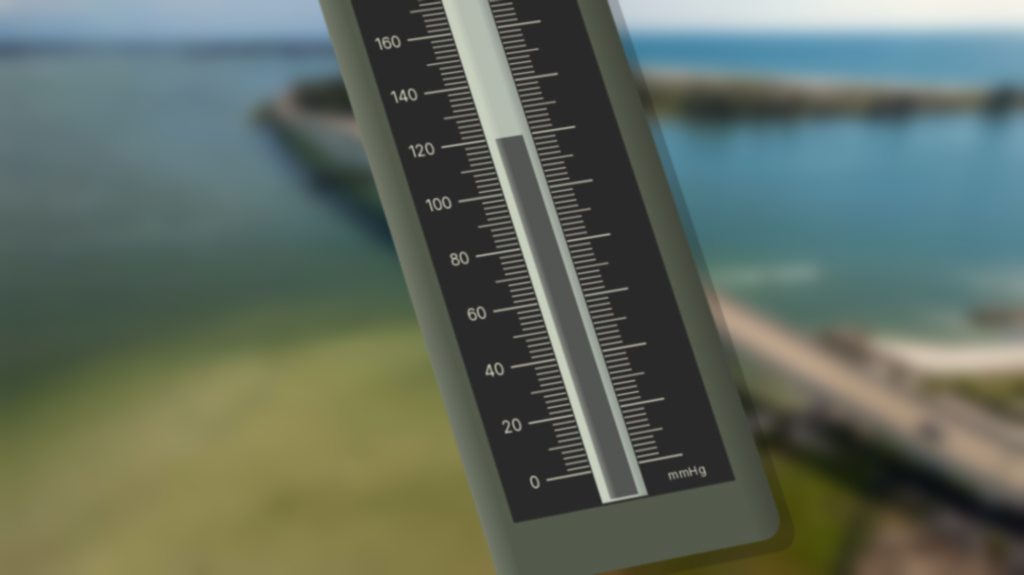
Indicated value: 120 mmHg
